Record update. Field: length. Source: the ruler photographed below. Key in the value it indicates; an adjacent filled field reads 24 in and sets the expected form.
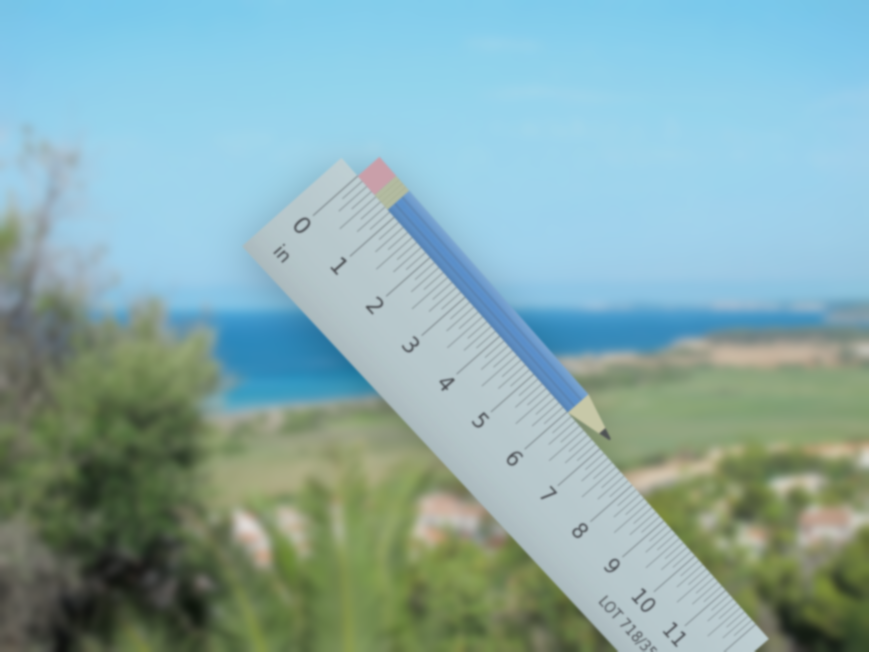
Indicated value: 7 in
